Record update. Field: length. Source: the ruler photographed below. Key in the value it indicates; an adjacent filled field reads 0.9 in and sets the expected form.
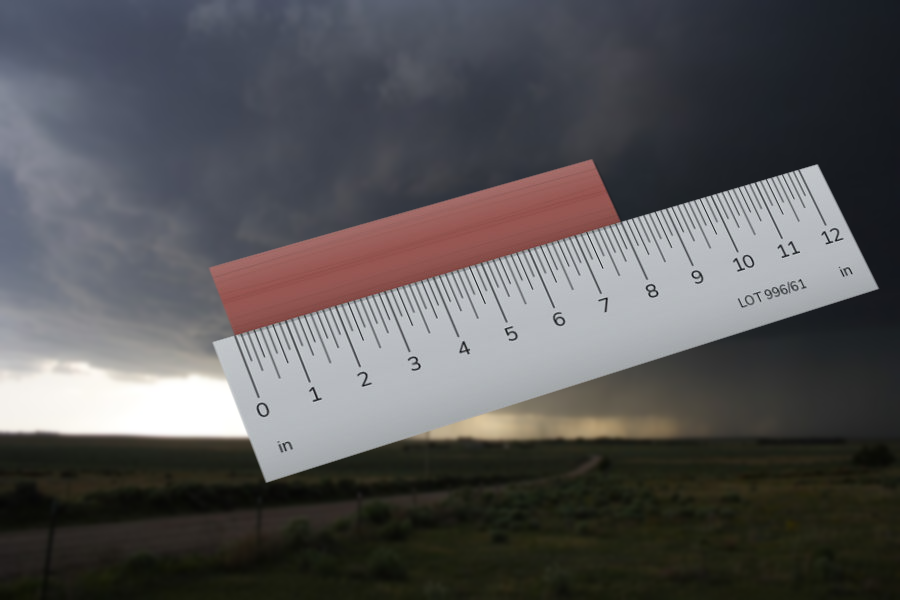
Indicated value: 8 in
